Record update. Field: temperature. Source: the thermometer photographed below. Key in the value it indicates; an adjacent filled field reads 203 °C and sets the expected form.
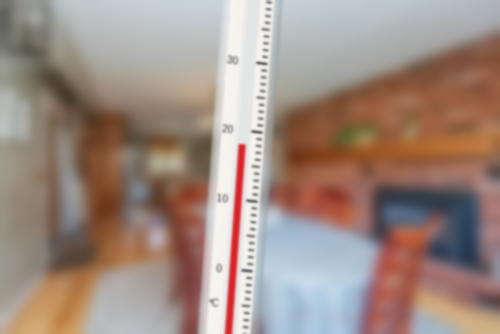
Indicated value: 18 °C
